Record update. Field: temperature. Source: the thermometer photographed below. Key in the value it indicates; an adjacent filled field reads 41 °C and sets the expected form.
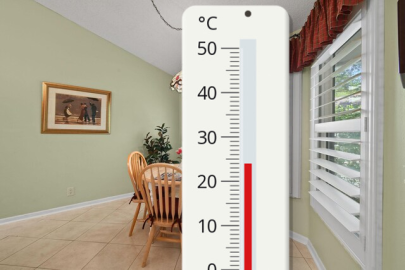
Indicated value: 24 °C
